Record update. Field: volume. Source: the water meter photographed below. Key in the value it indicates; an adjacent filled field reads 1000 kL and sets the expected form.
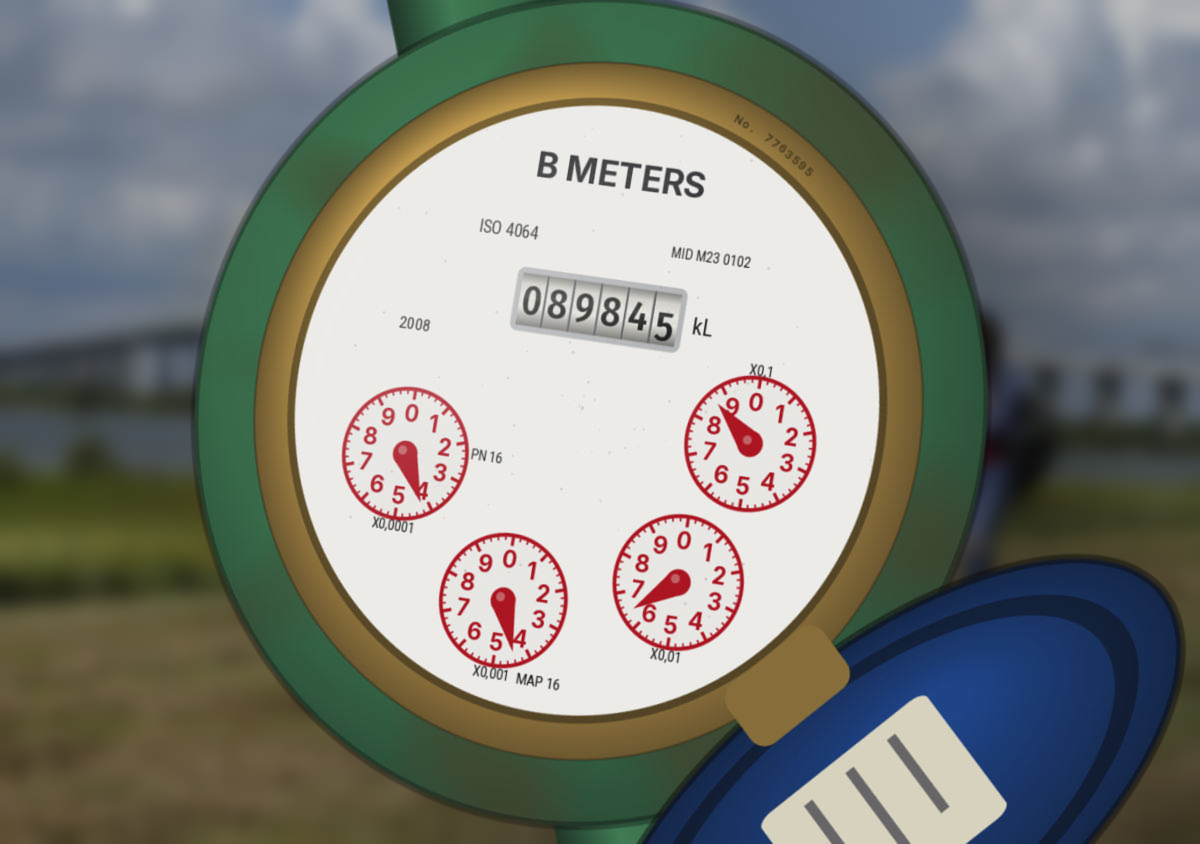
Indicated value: 89844.8644 kL
